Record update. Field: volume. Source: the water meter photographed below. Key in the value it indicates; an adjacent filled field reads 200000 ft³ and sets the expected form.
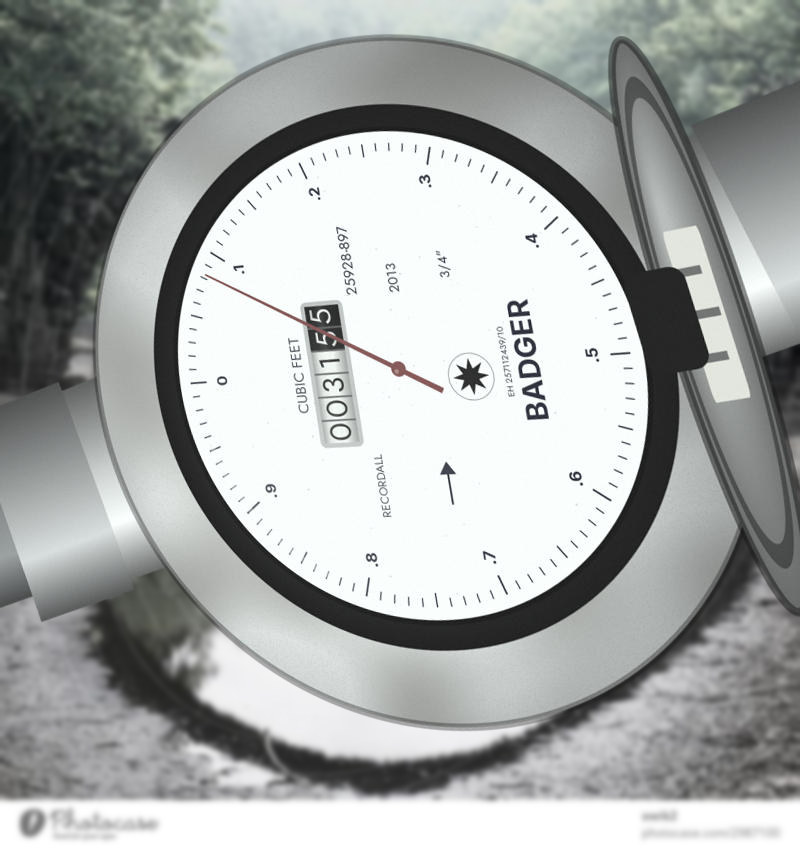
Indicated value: 3155.08 ft³
